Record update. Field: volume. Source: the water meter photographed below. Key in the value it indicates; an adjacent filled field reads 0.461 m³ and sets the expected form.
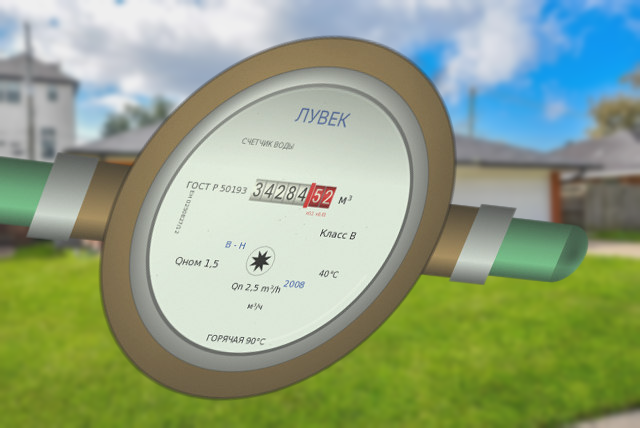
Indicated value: 34284.52 m³
